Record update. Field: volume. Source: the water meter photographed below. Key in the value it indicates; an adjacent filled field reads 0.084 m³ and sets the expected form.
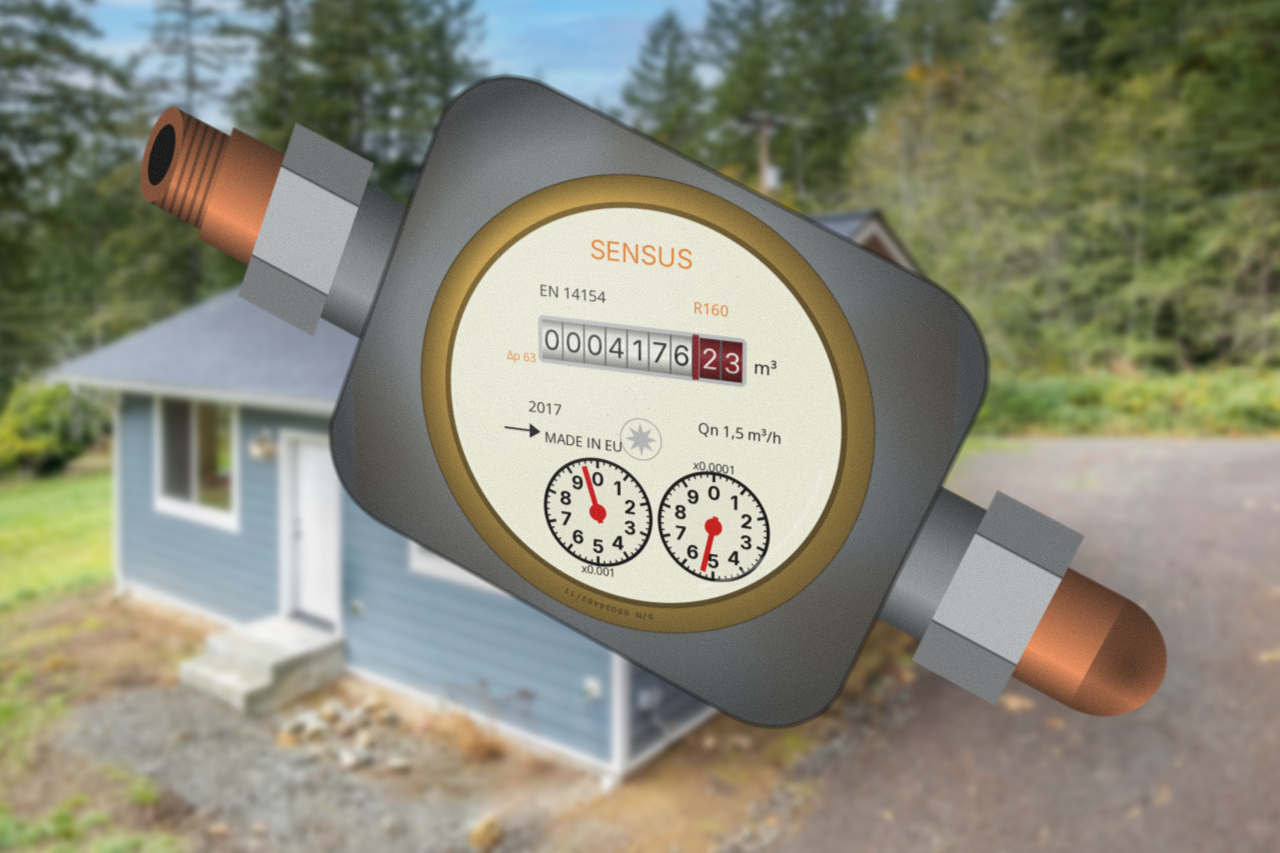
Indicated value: 4176.2295 m³
